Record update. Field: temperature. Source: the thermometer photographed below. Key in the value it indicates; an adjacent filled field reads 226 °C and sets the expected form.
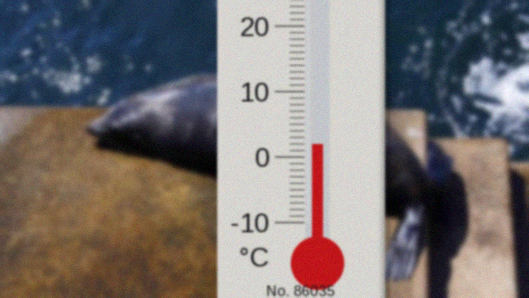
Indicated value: 2 °C
